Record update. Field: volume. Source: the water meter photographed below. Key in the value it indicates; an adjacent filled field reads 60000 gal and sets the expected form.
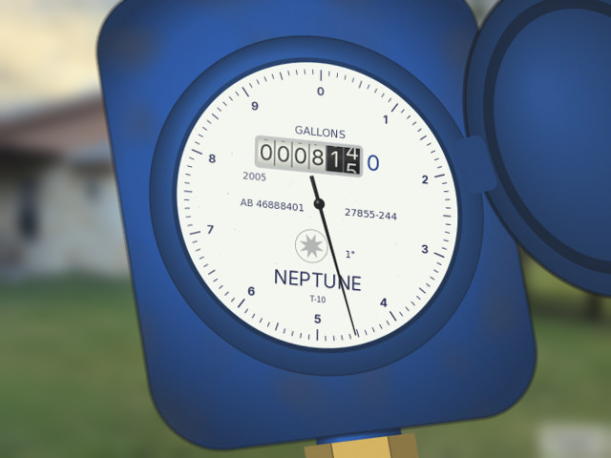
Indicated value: 8144.5 gal
